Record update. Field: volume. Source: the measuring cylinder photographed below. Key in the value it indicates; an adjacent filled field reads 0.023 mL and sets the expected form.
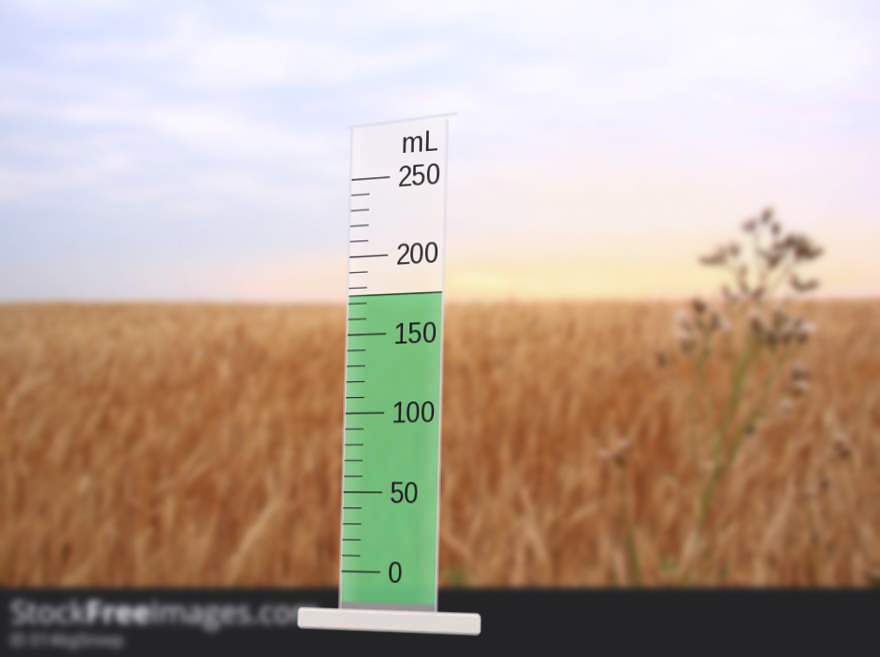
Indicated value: 175 mL
